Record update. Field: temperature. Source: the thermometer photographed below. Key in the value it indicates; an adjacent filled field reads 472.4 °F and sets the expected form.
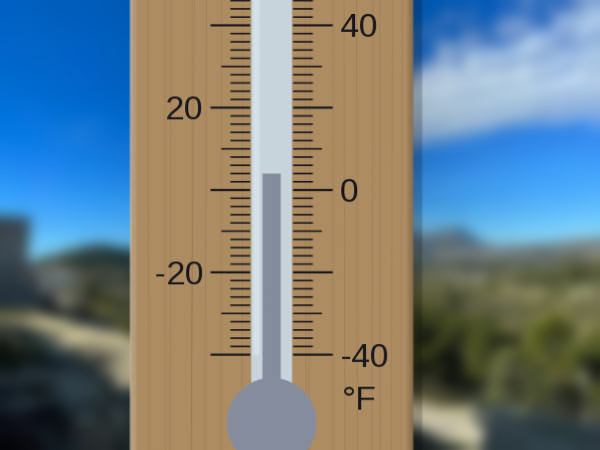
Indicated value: 4 °F
